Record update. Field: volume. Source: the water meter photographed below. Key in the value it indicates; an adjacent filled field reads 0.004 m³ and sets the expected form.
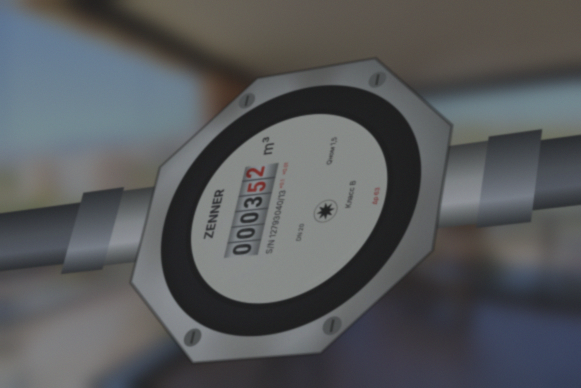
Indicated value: 3.52 m³
